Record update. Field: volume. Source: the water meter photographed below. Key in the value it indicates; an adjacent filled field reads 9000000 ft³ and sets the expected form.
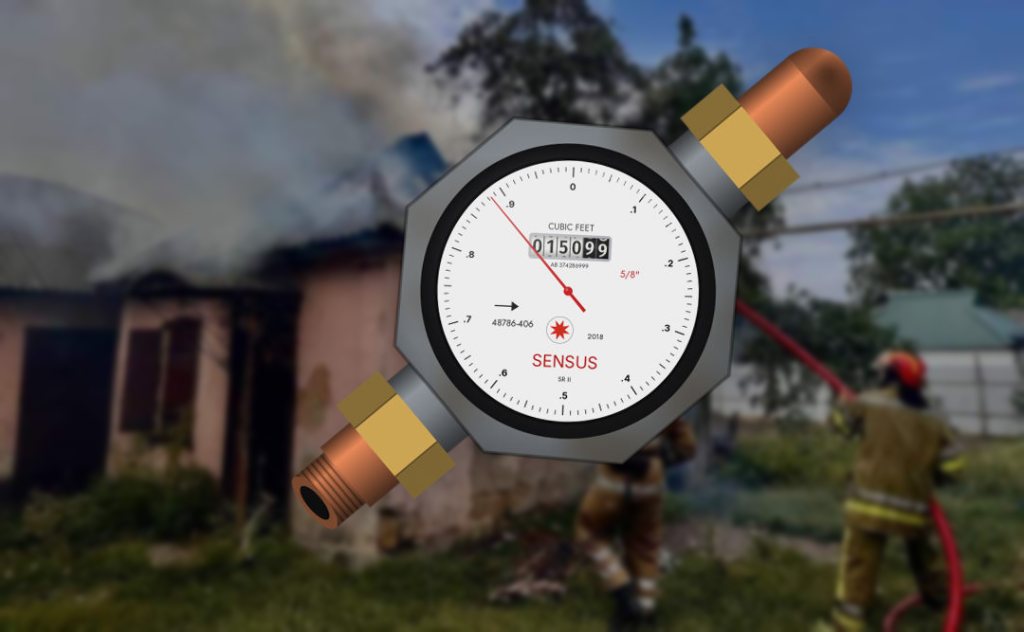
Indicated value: 15098.88 ft³
